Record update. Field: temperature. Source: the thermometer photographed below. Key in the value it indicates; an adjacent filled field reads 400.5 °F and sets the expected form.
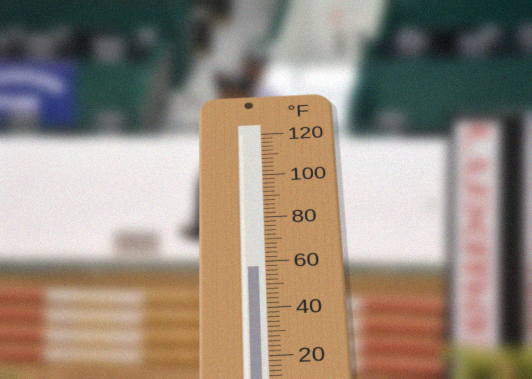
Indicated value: 58 °F
